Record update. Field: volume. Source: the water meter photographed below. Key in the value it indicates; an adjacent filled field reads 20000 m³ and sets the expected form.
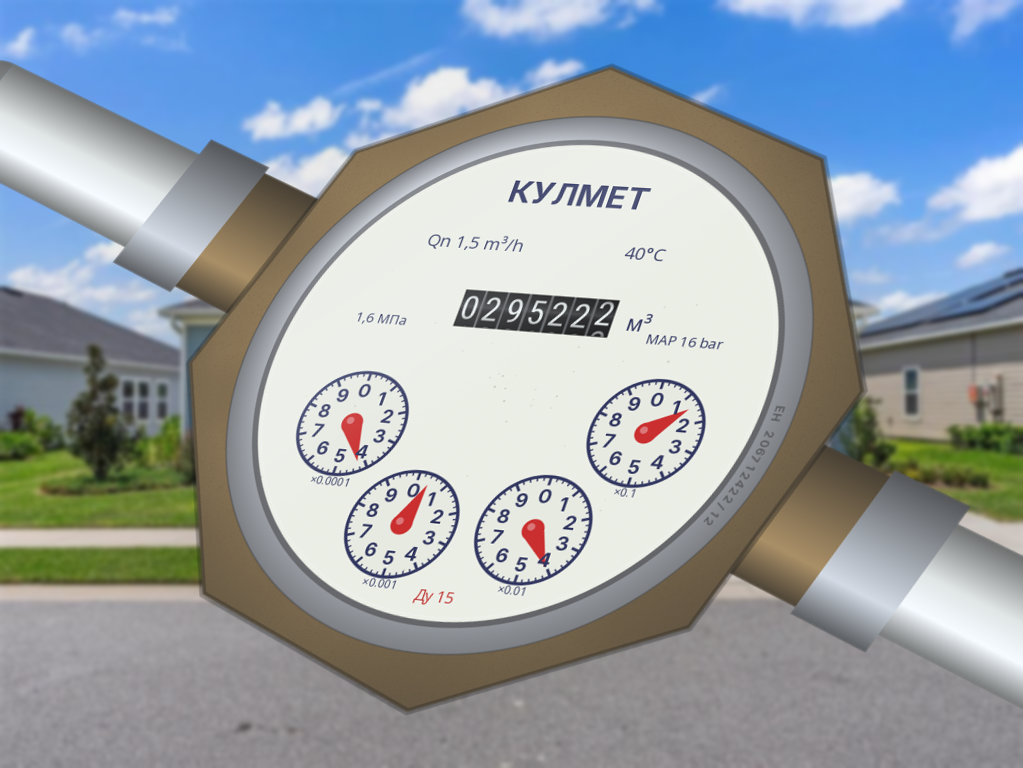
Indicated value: 295222.1404 m³
